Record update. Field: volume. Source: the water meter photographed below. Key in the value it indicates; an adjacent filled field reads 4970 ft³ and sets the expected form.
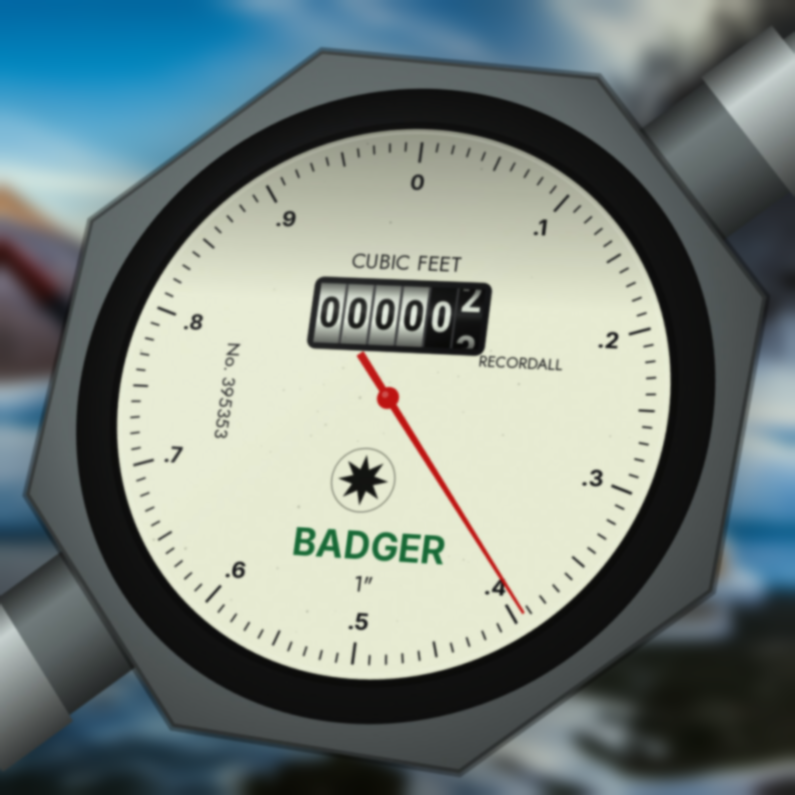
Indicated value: 2.39 ft³
